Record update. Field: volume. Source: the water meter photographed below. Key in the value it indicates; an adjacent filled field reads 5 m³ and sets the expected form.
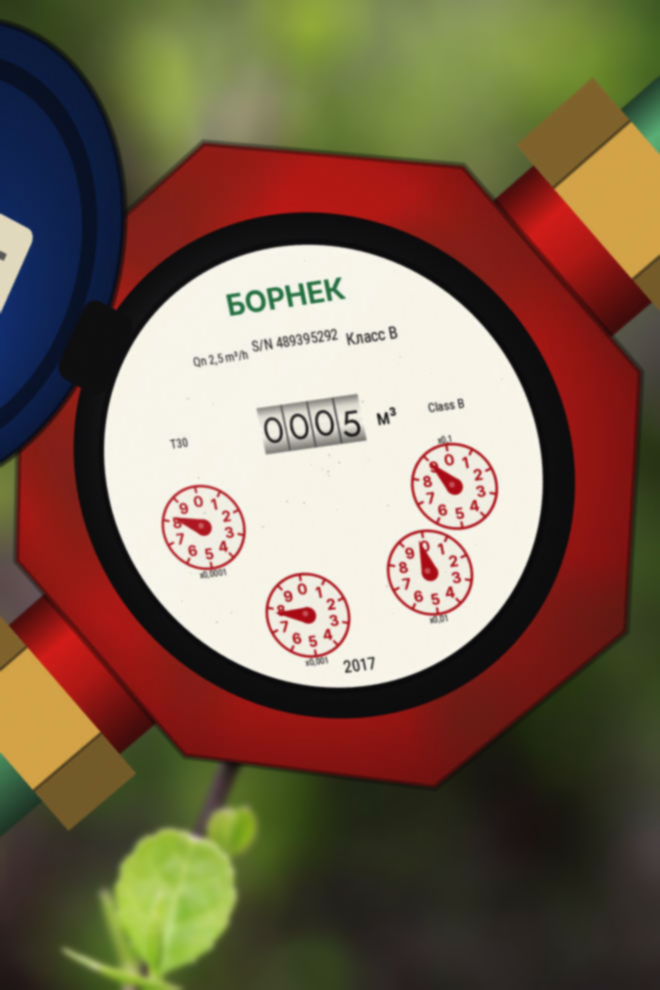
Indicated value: 4.8978 m³
